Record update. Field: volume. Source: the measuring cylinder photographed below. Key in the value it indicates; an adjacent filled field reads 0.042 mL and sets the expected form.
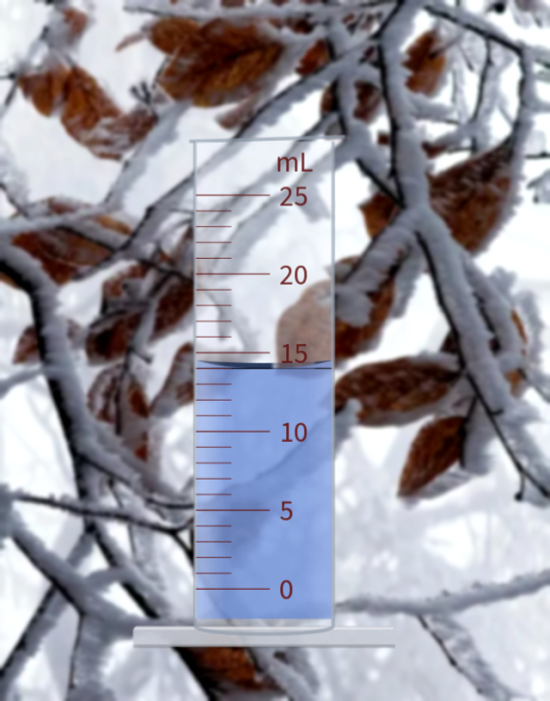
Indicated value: 14 mL
